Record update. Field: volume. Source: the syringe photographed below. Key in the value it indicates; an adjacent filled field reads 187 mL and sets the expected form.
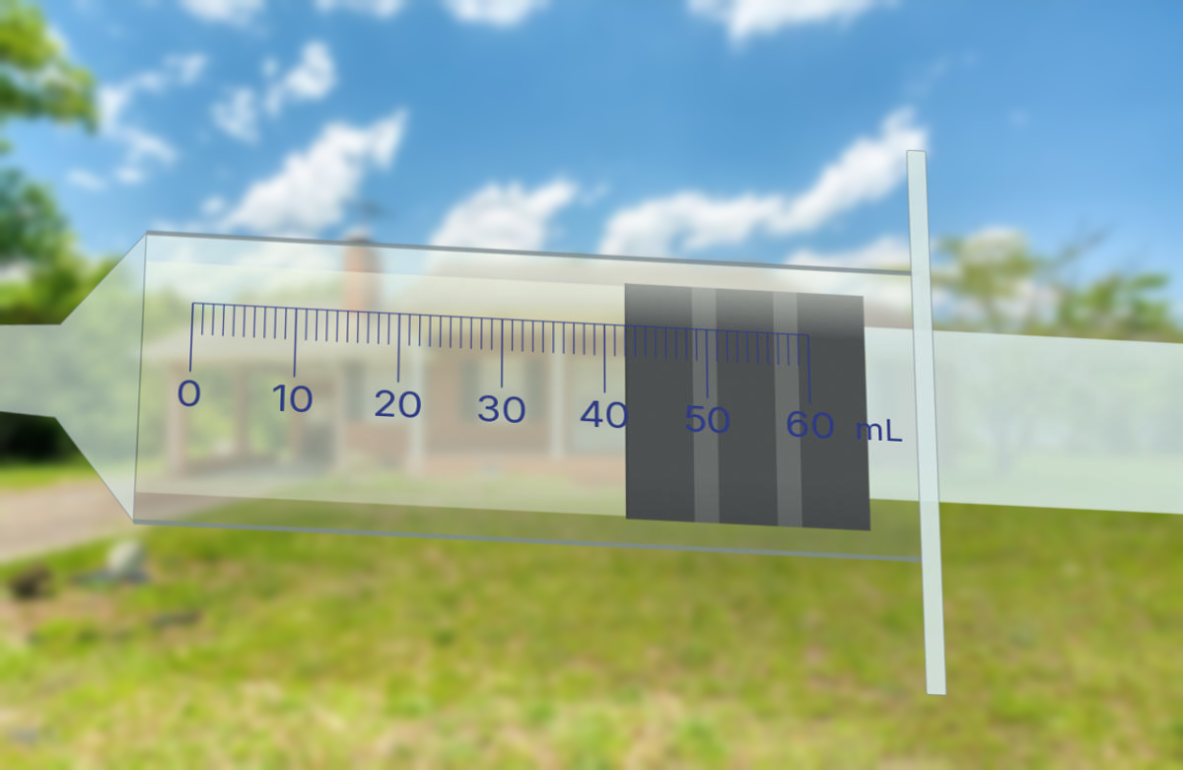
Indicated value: 42 mL
